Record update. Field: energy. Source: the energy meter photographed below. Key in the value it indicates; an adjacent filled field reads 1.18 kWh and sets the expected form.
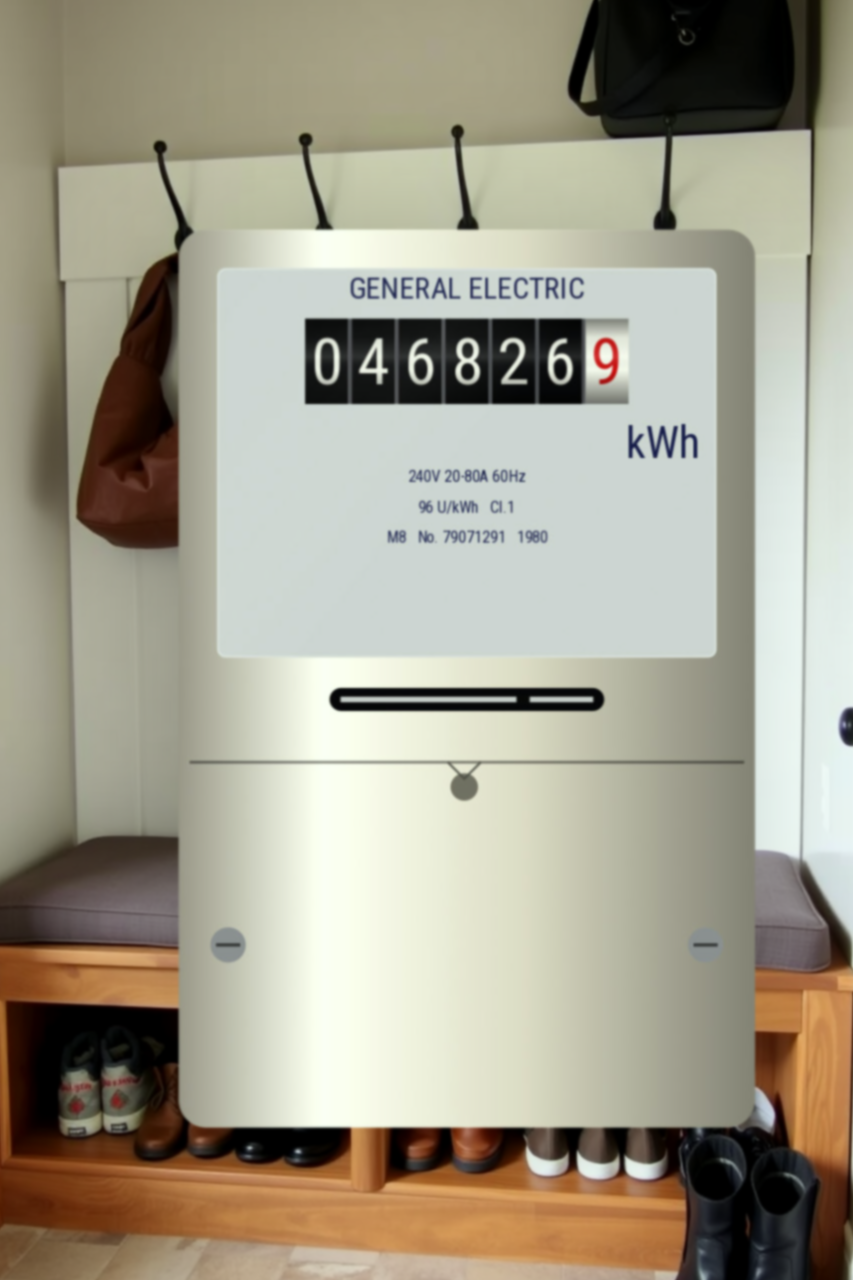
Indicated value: 46826.9 kWh
